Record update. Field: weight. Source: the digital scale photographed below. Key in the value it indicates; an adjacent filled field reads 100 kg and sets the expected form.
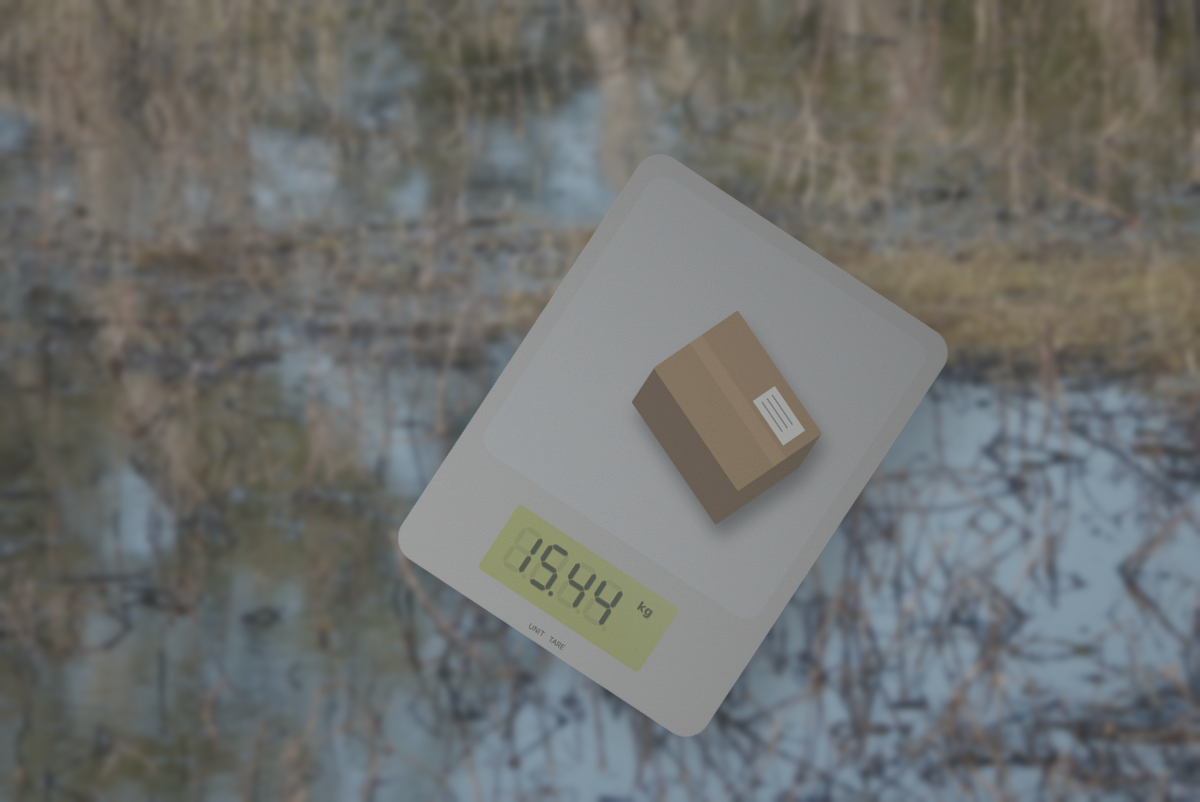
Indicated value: 15.44 kg
